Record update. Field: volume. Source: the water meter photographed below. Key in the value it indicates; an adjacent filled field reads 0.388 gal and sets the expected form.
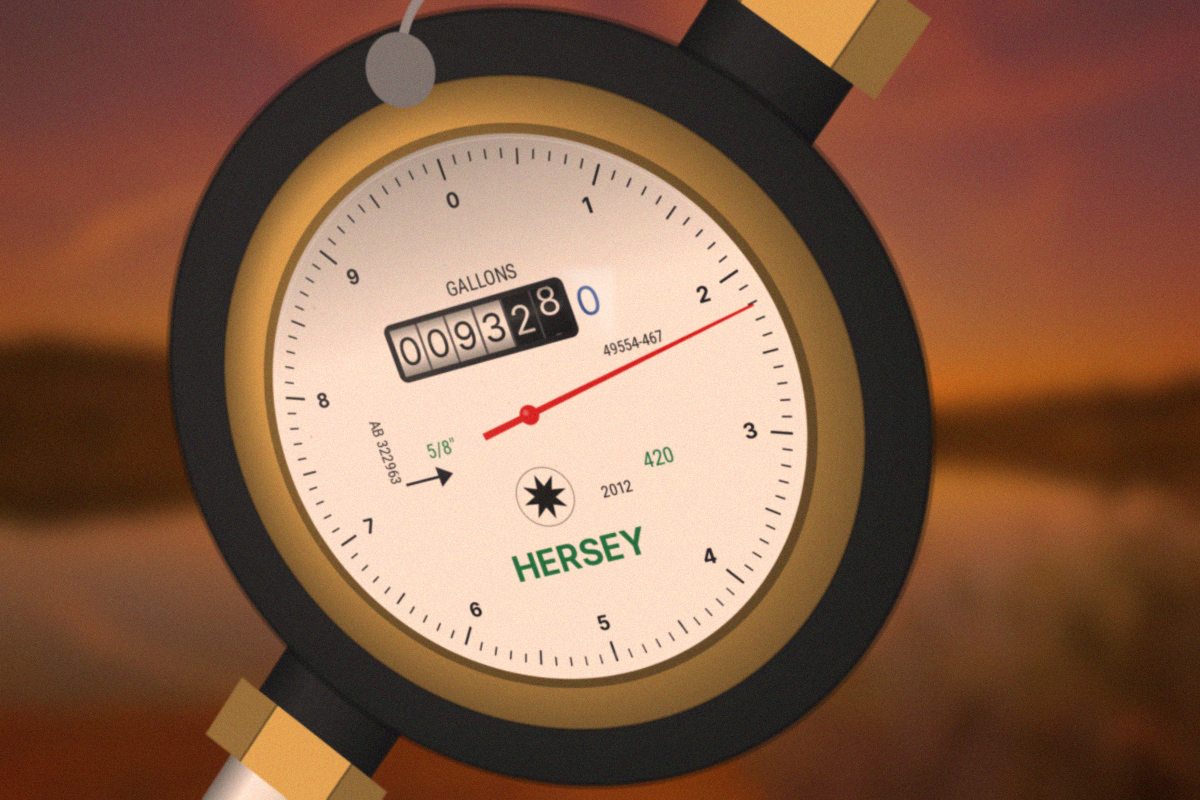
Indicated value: 93282.2 gal
